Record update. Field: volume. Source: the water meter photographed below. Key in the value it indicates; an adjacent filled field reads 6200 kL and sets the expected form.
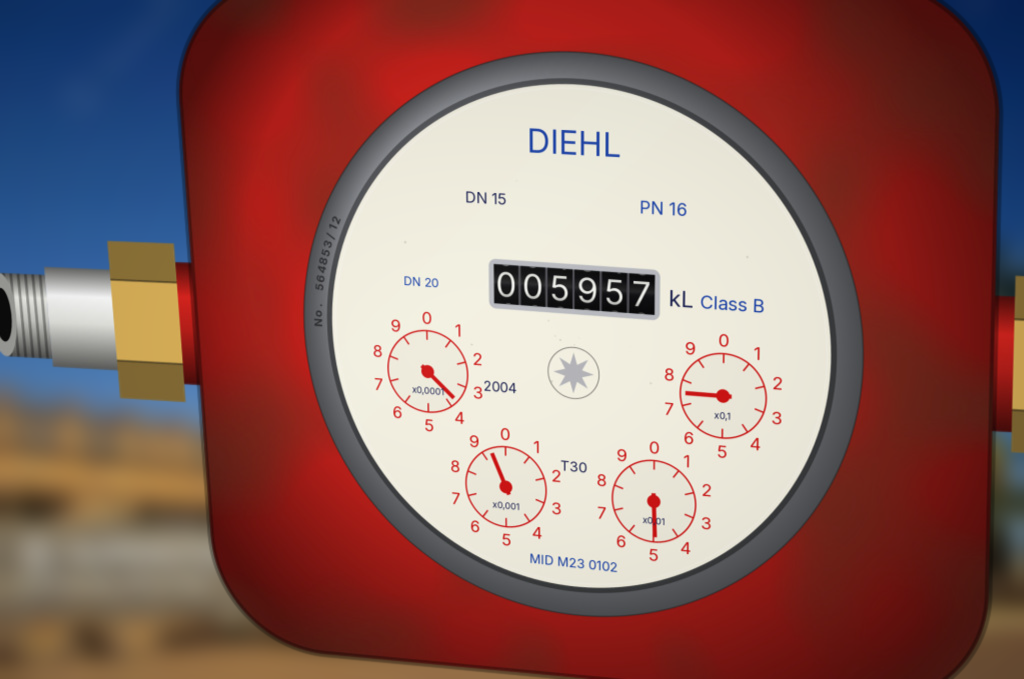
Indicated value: 5957.7493 kL
